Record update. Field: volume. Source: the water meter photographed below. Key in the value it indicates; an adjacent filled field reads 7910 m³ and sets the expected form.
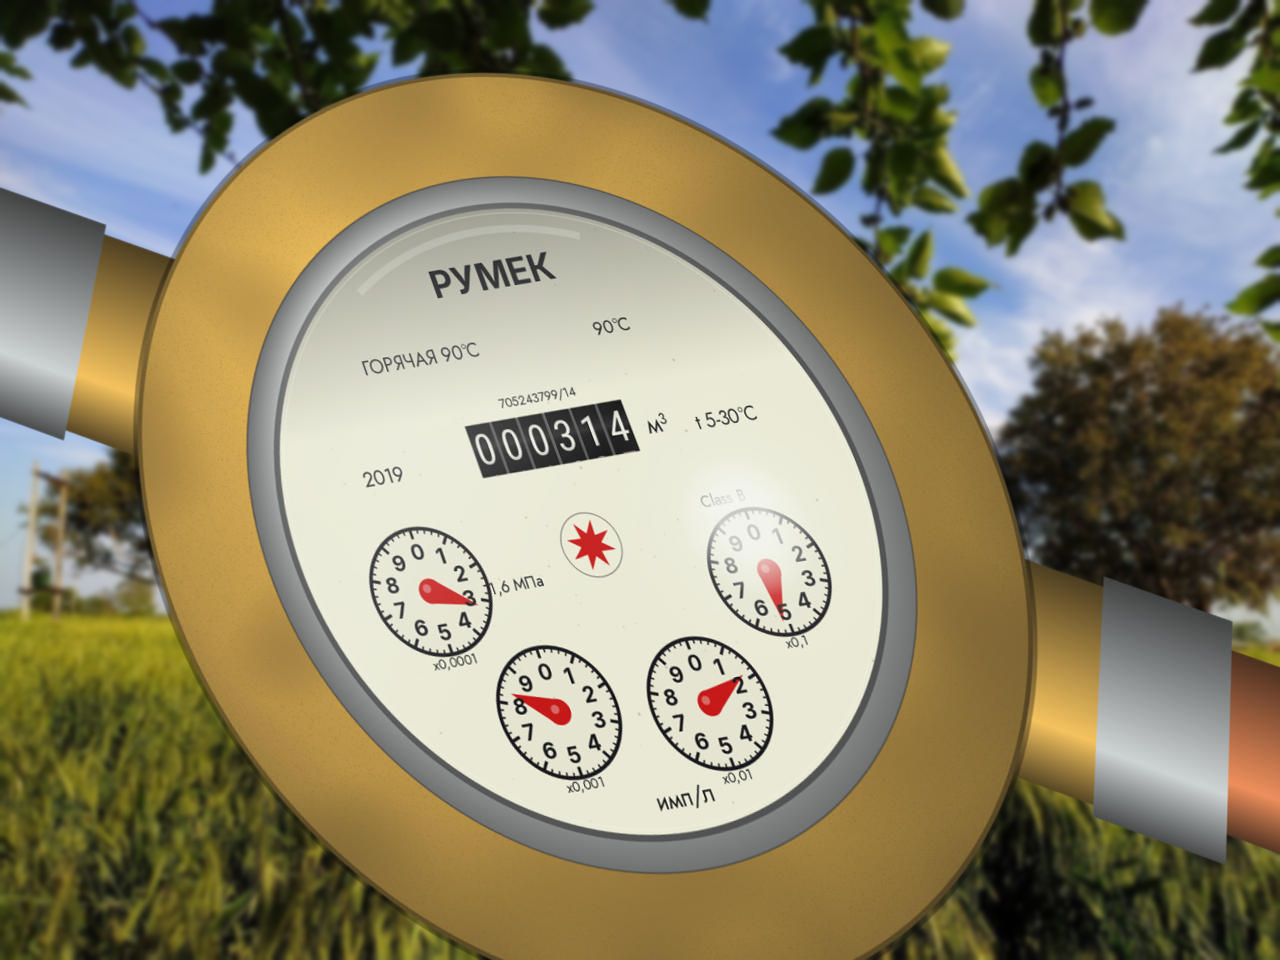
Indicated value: 314.5183 m³
